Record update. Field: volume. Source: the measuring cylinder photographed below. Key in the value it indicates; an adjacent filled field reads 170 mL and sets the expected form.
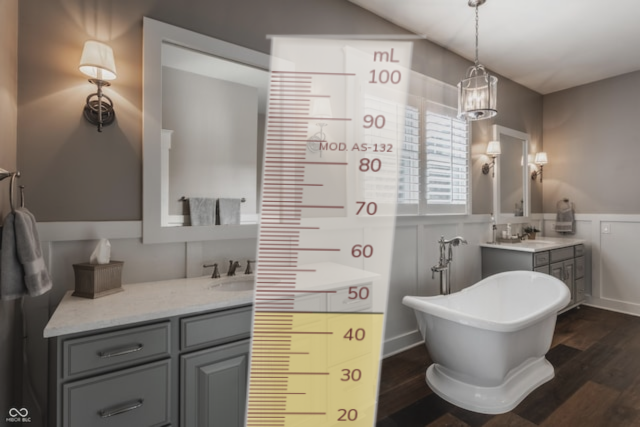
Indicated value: 45 mL
